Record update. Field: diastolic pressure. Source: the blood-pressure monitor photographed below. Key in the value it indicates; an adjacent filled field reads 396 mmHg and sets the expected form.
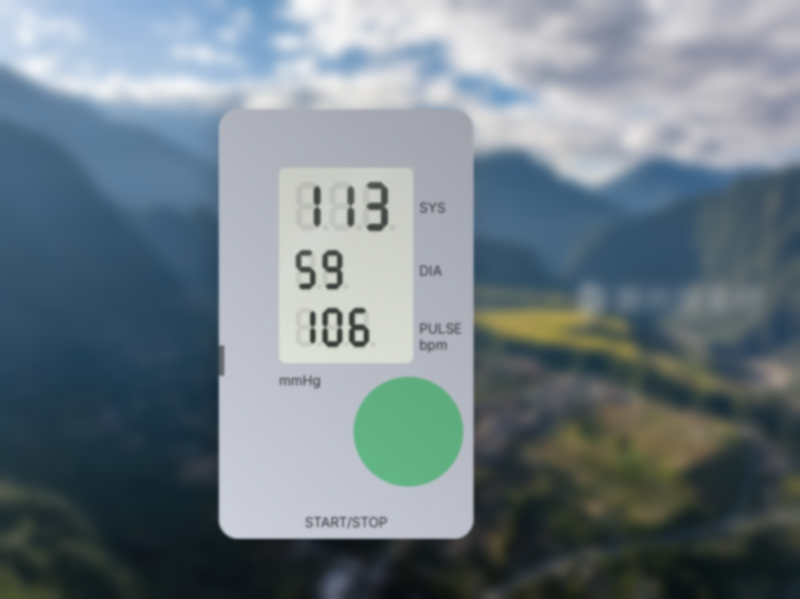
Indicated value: 59 mmHg
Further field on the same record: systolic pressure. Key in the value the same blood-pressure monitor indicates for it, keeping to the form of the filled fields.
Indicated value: 113 mmHg
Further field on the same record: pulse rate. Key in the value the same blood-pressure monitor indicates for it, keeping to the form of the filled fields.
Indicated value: 106 bpm
